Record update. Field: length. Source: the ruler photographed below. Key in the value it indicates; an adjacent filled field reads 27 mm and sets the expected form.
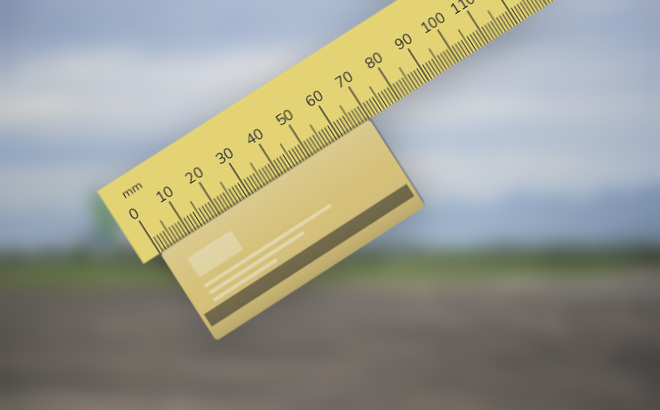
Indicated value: 70 mm
